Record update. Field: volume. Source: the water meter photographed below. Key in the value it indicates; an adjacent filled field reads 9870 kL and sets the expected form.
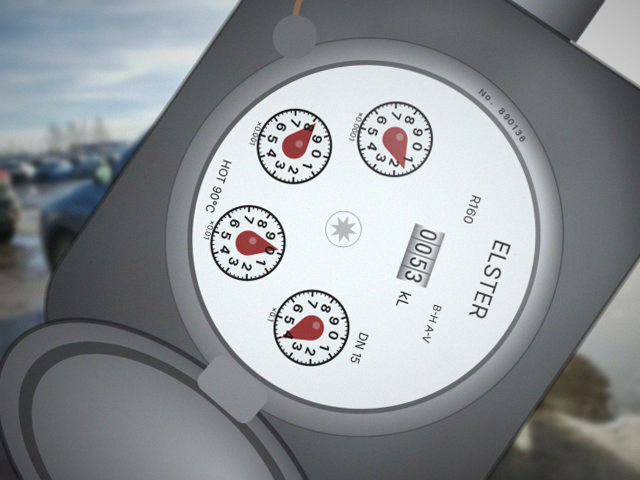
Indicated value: 53.3981 kL
